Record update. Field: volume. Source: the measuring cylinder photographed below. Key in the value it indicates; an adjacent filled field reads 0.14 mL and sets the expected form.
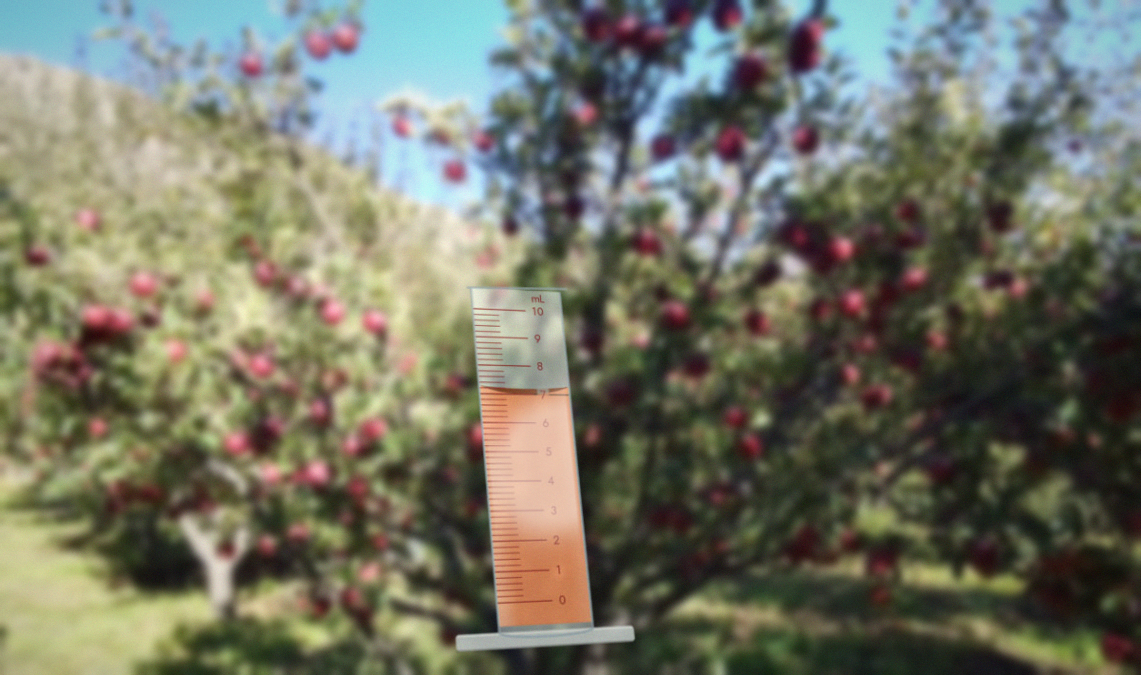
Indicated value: 7 mL
